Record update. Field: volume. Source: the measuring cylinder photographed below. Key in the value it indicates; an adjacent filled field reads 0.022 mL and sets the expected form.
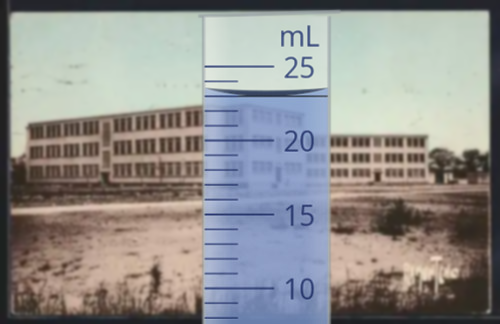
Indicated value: 23 mL
